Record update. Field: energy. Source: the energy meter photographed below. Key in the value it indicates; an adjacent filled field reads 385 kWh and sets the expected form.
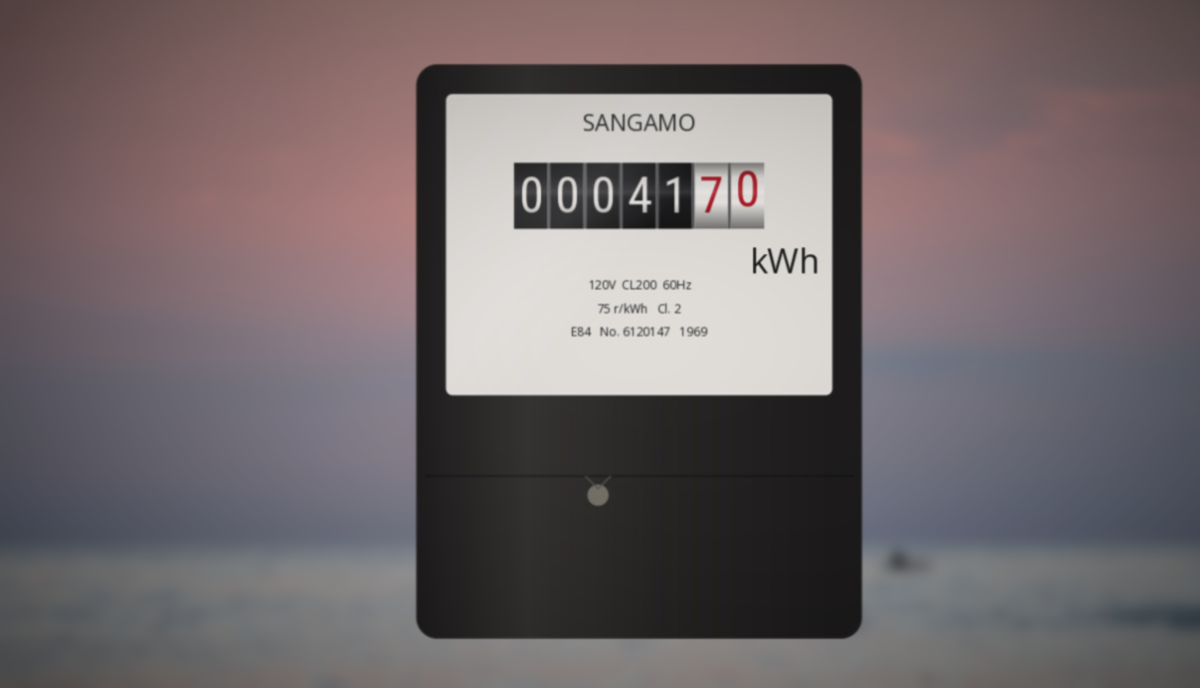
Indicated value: 41.70 kWh
